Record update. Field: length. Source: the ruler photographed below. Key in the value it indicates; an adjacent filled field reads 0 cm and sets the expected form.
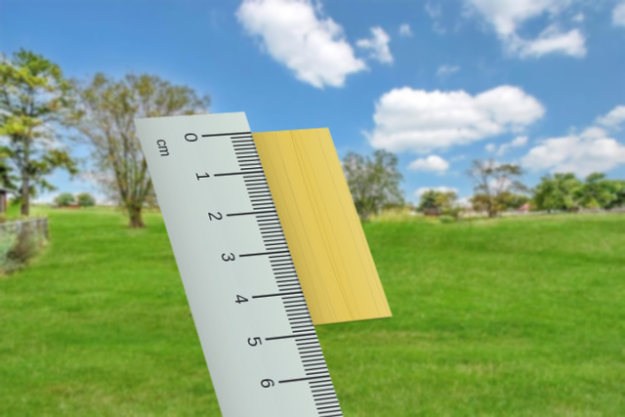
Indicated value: 4.8 cm
